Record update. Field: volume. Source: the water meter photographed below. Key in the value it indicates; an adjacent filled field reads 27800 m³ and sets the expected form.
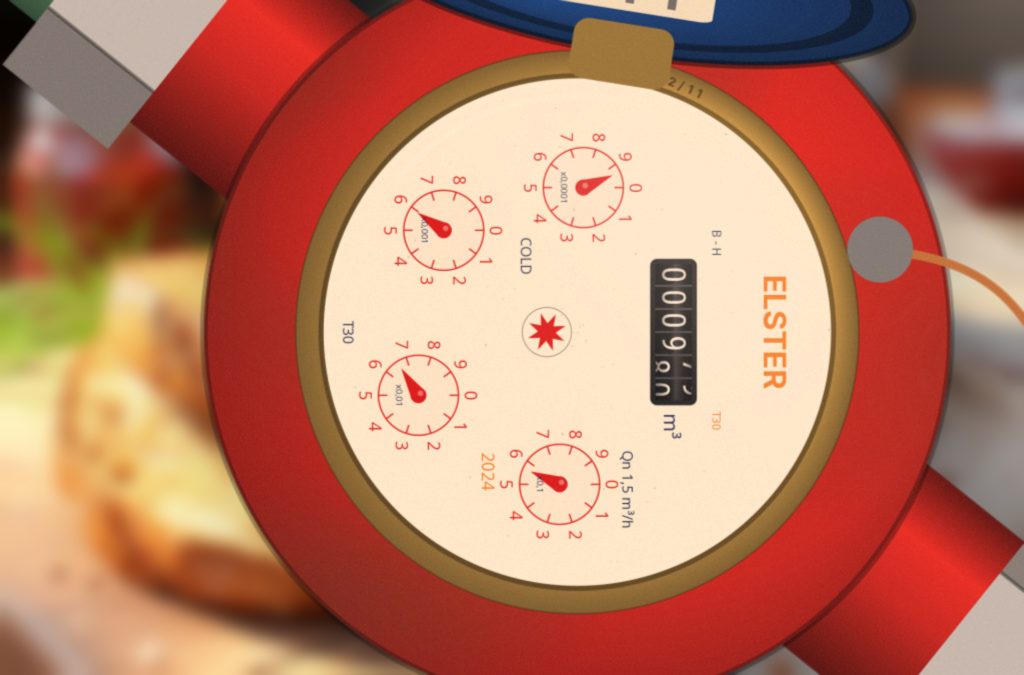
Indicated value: 979.5659 m³
